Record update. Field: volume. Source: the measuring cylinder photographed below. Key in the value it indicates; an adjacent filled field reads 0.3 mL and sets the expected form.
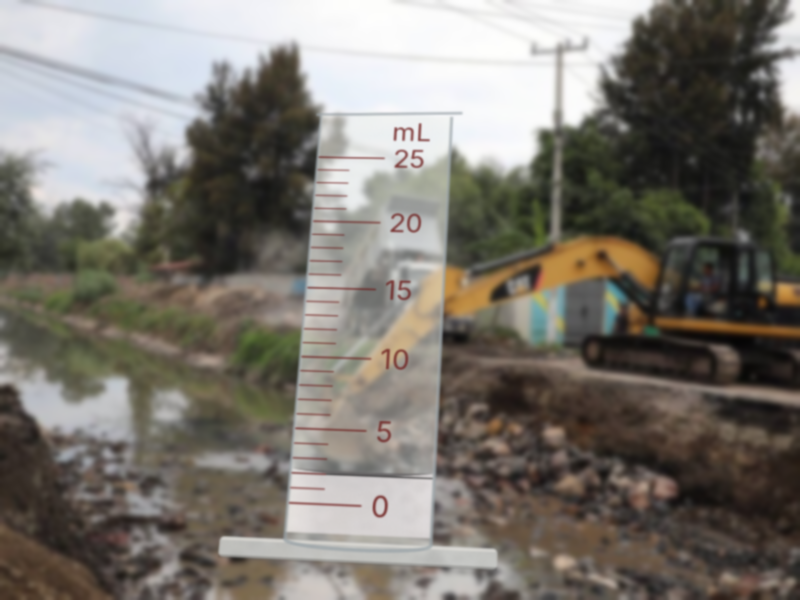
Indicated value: 2 mL
